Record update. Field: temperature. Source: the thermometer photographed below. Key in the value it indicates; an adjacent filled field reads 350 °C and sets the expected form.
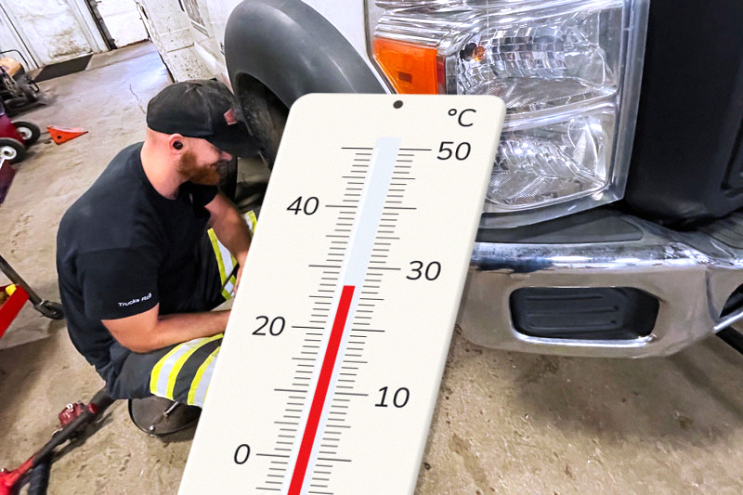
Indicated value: 27 °C
